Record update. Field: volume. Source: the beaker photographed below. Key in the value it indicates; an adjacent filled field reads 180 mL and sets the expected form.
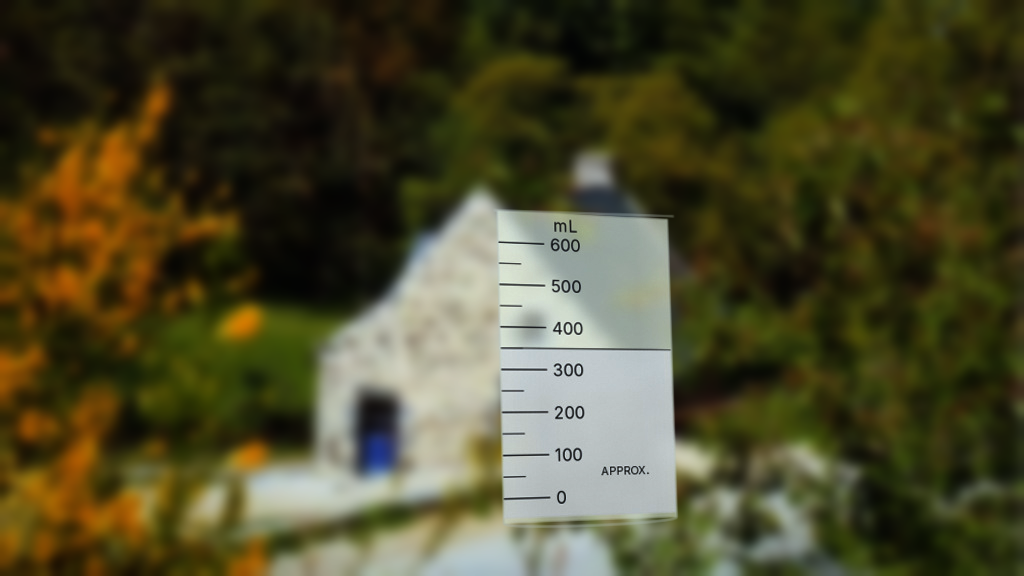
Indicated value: 350 mL
